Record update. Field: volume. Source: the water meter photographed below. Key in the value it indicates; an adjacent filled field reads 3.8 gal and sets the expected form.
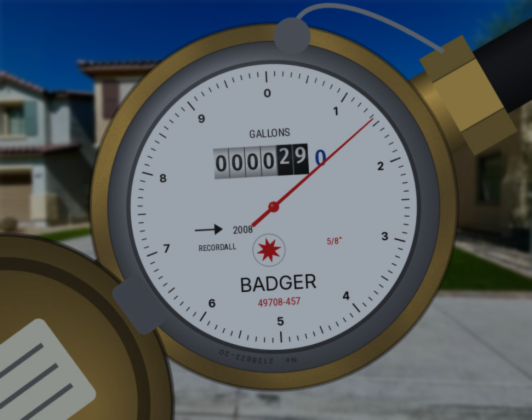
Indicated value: 291.4 gal
